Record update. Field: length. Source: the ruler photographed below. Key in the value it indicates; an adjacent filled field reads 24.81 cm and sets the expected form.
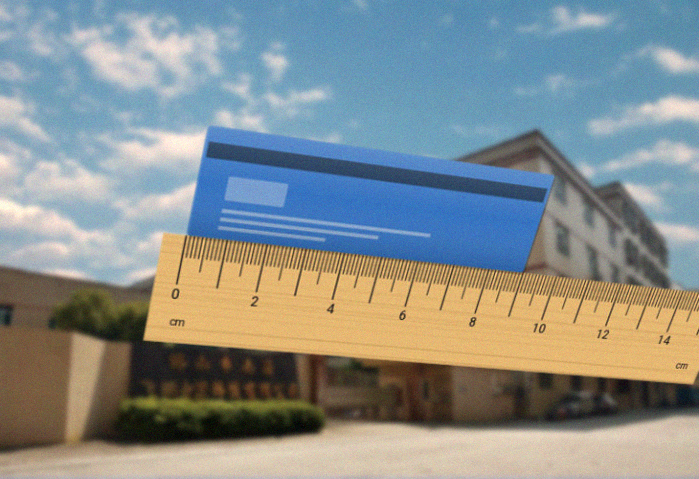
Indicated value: 9 cm
